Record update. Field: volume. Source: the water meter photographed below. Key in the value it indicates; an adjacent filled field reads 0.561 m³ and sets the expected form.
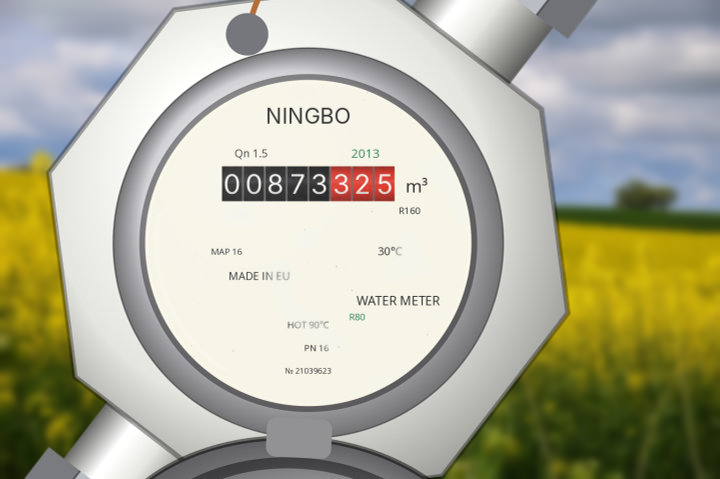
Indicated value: 873.325 m³
